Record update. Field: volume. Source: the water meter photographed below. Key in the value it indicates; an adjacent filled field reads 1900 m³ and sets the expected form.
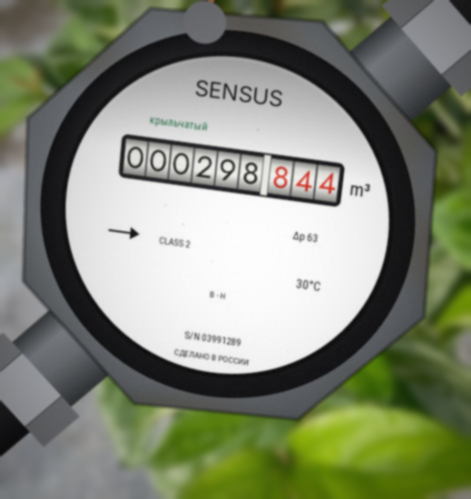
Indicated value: 298.844 m³
